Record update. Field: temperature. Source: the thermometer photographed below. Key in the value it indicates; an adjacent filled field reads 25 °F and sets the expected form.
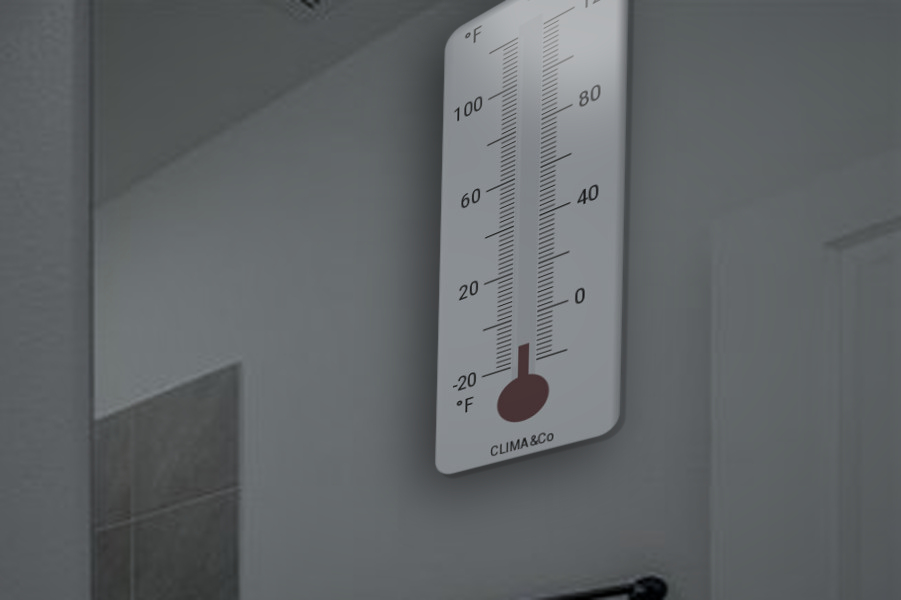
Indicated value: -12 °F
